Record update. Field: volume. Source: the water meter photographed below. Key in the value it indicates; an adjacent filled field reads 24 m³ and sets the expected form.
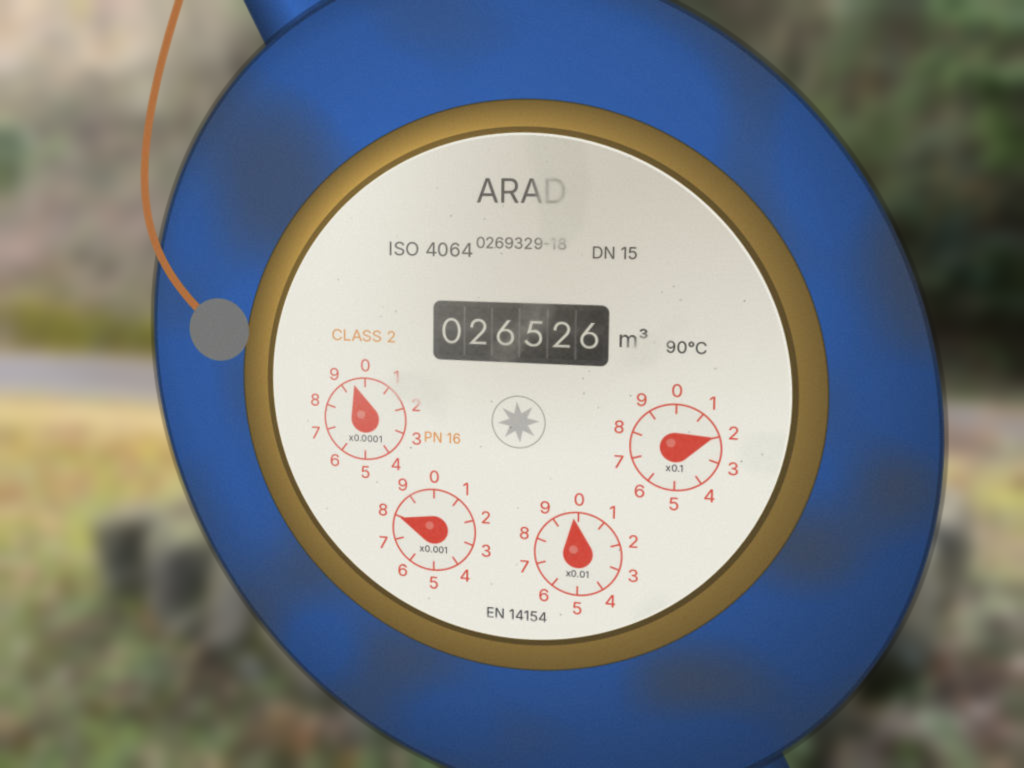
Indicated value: 26526.1979 m³
